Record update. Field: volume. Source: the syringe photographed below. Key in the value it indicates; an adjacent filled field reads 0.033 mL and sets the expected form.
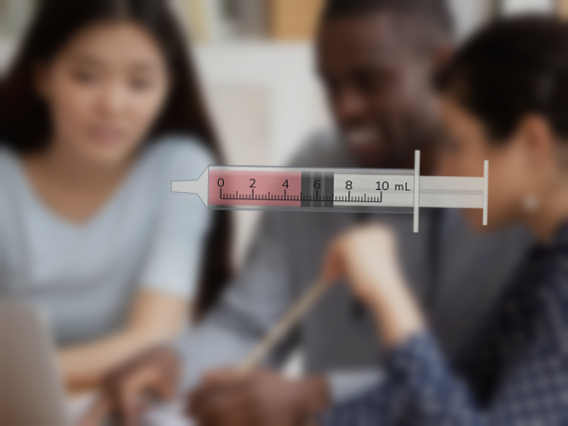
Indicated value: 5 mL
